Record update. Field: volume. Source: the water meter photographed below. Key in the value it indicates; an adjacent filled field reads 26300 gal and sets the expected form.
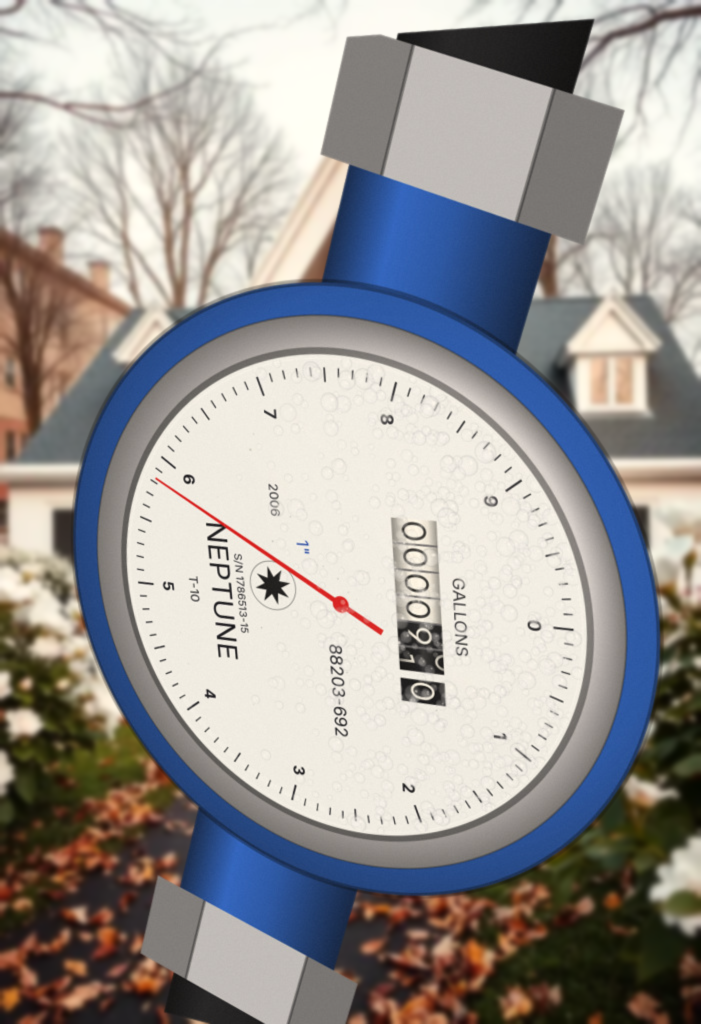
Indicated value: 905.8 gal
